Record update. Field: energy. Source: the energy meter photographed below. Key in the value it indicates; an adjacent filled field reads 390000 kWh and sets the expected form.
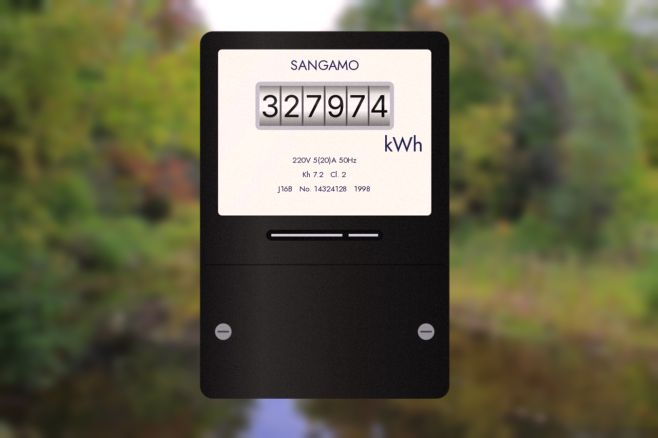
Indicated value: 327974 kWh
